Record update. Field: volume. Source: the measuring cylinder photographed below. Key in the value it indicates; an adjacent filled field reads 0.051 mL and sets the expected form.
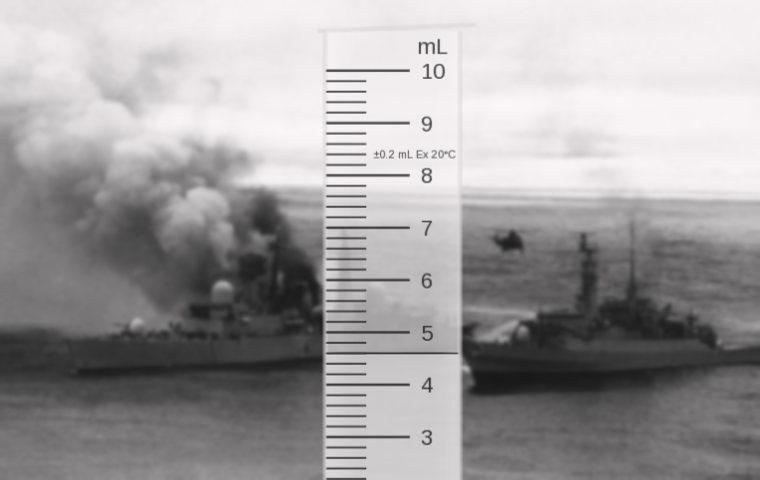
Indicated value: 4.6 mL
